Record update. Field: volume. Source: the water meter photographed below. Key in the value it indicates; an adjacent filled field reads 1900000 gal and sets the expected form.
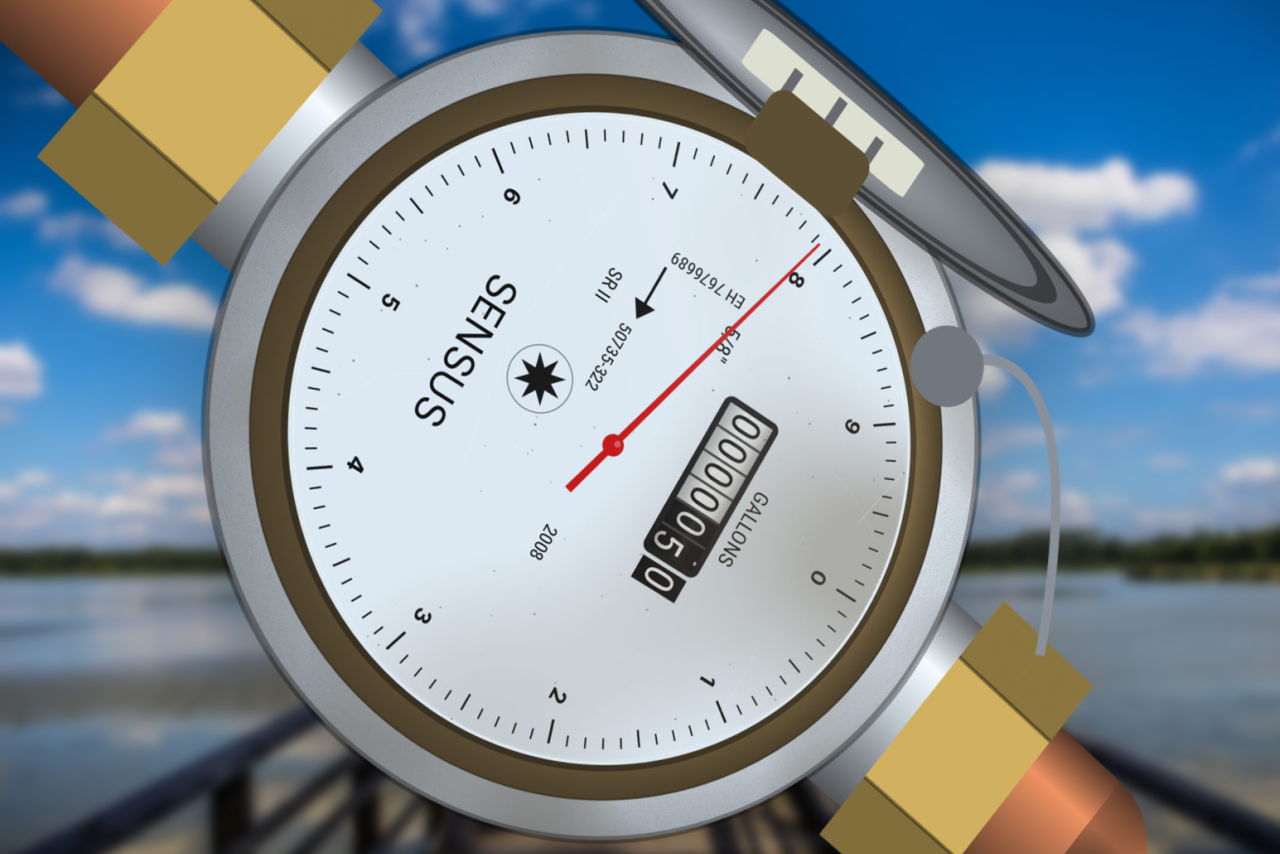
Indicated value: 47.9 gal
